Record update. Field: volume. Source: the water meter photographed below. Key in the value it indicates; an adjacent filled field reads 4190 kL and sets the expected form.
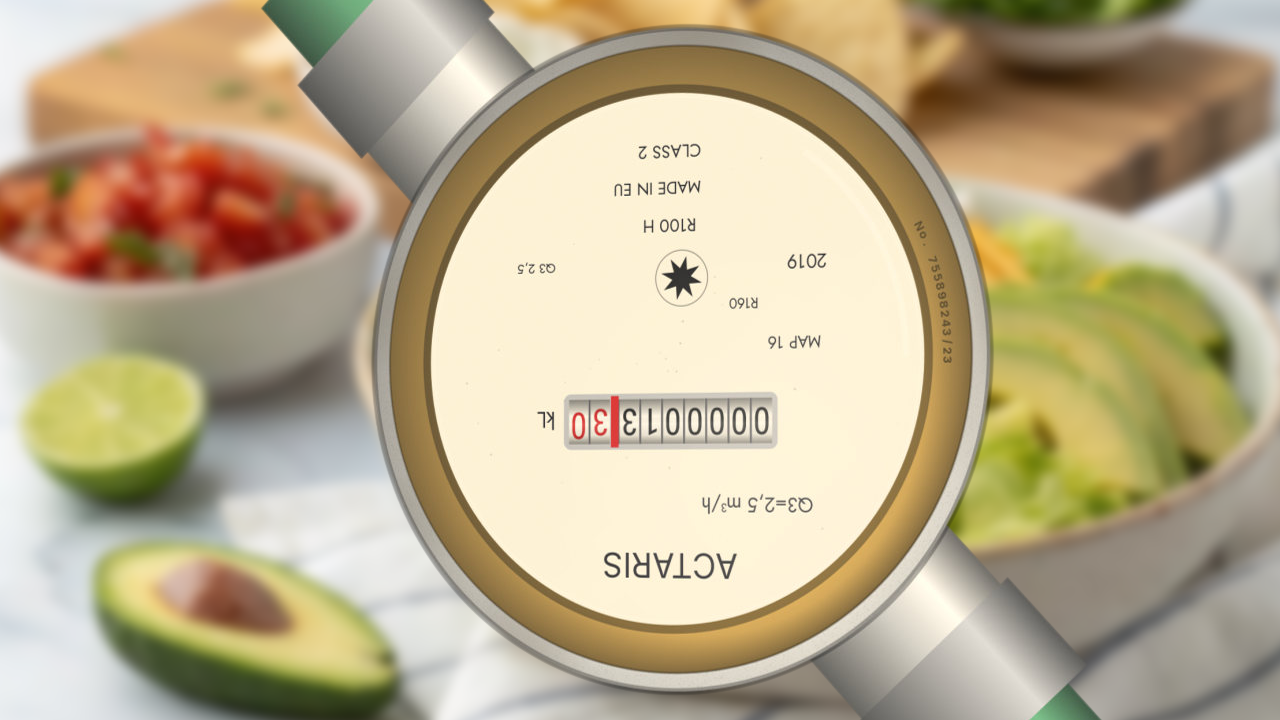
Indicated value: 13.30 kL
